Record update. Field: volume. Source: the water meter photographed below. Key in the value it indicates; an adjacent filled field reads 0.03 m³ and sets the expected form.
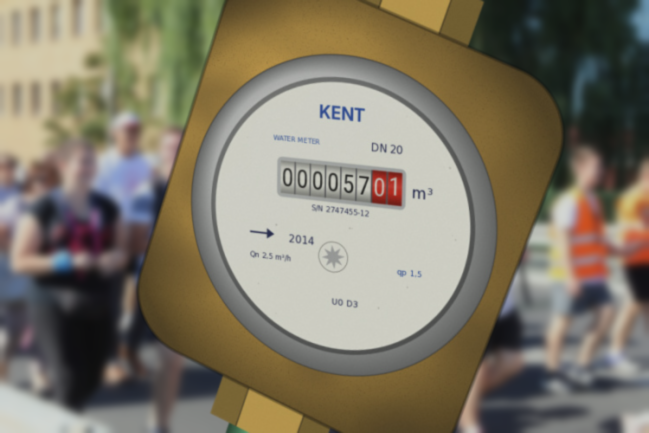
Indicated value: 57.01 m³
